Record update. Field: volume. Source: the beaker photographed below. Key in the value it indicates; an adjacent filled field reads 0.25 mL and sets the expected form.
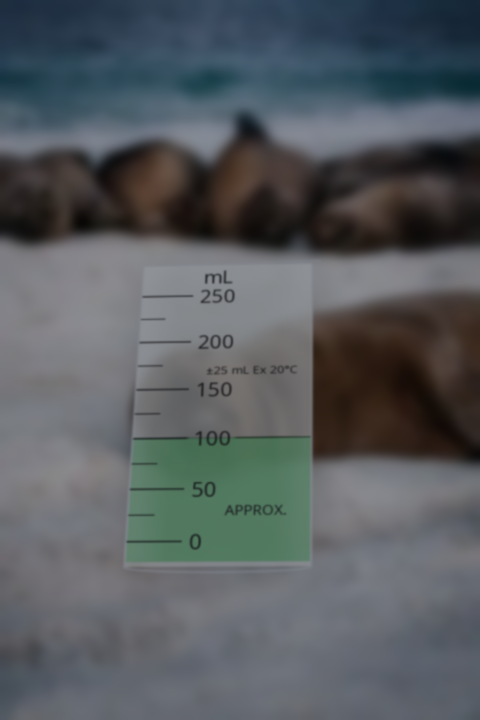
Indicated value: 100 mL
